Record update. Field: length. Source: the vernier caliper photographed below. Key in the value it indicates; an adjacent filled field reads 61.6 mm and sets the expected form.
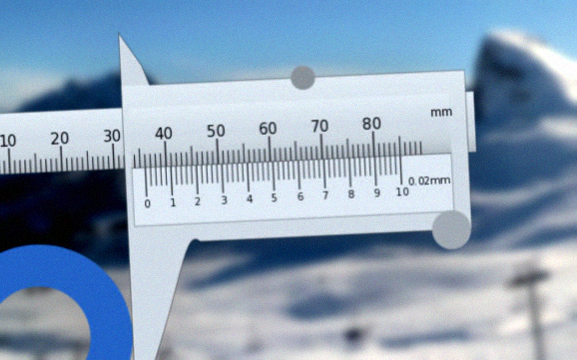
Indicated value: 36.0 mm
